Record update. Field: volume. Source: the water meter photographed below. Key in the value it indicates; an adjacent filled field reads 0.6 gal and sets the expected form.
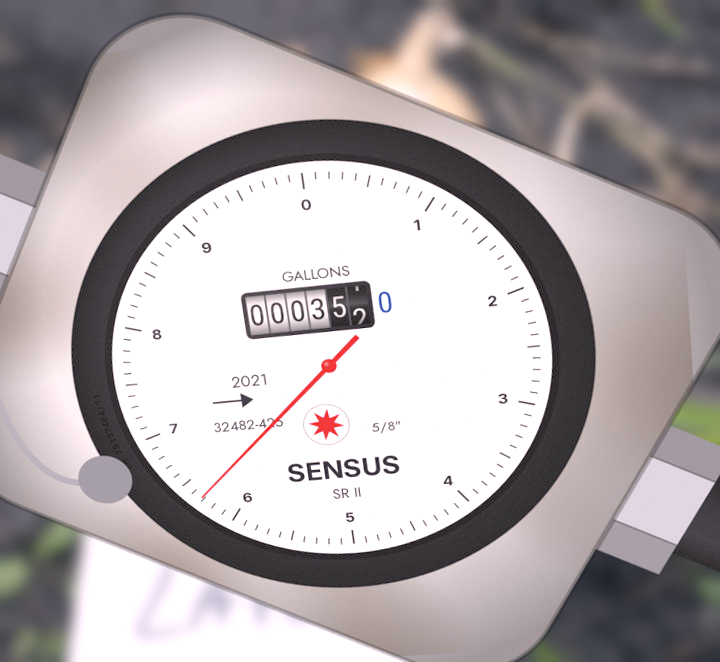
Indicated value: 3516.3 gal
